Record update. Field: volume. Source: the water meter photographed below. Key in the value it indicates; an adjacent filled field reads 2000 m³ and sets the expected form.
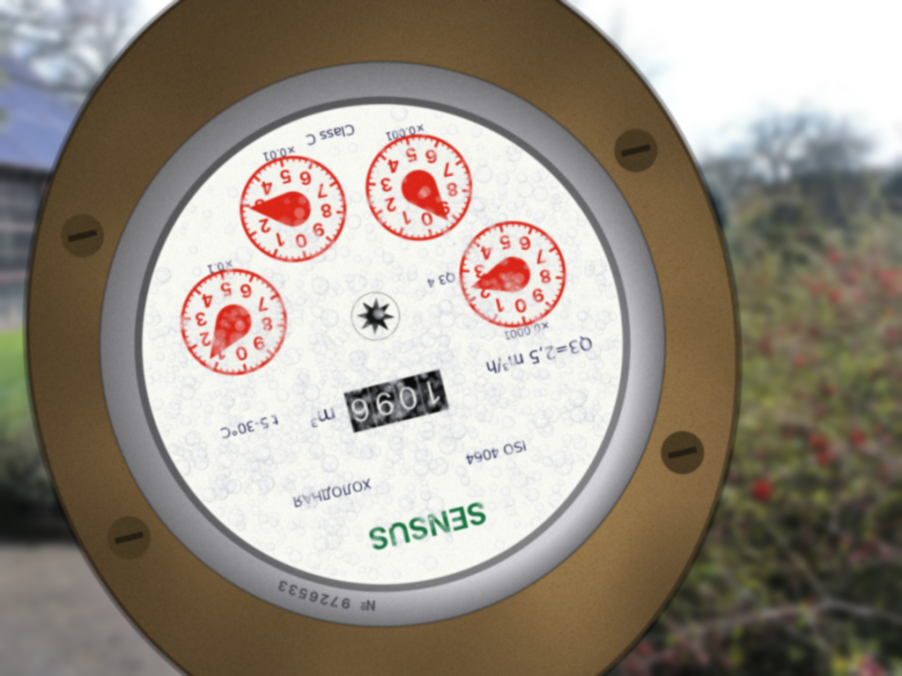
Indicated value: 1096.1292 m³
